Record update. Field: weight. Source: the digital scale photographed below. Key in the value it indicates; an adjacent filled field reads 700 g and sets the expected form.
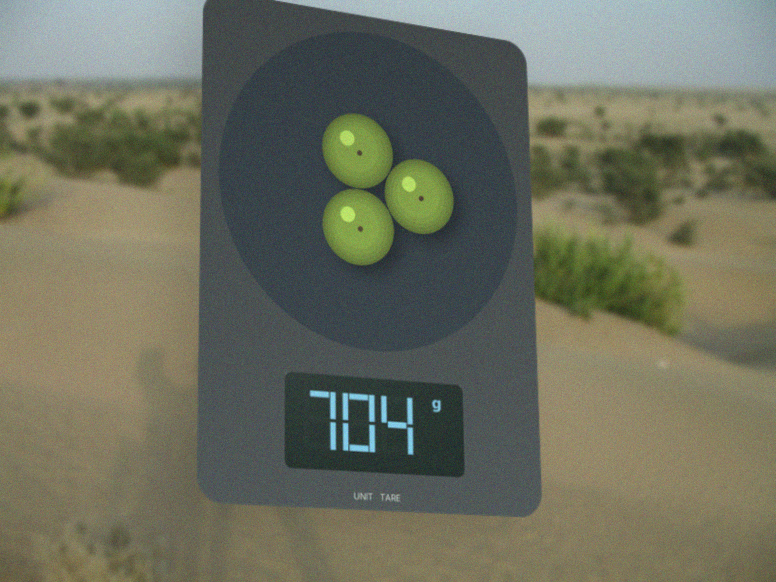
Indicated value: 704 g
